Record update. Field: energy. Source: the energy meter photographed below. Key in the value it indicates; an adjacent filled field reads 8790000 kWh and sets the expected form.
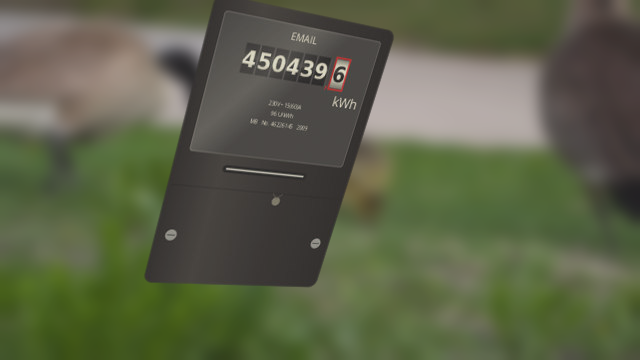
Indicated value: 450439.6 kWh
